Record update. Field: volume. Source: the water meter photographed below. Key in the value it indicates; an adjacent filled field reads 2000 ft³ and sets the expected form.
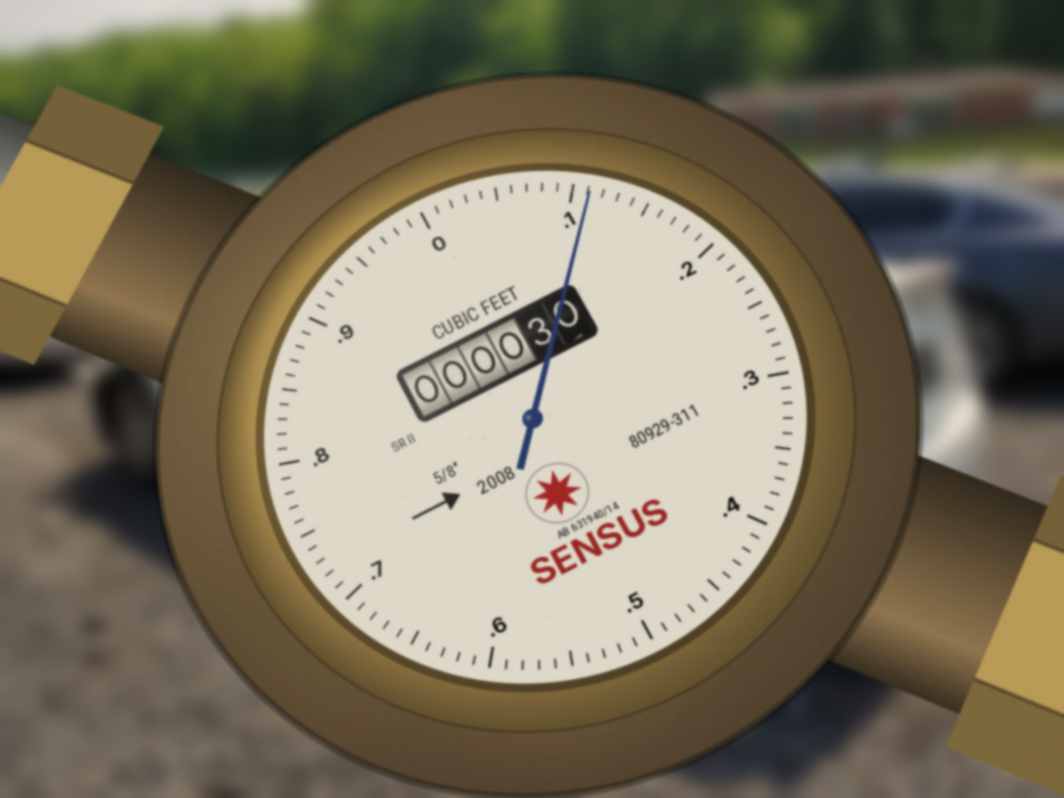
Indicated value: 30.11 ft³
